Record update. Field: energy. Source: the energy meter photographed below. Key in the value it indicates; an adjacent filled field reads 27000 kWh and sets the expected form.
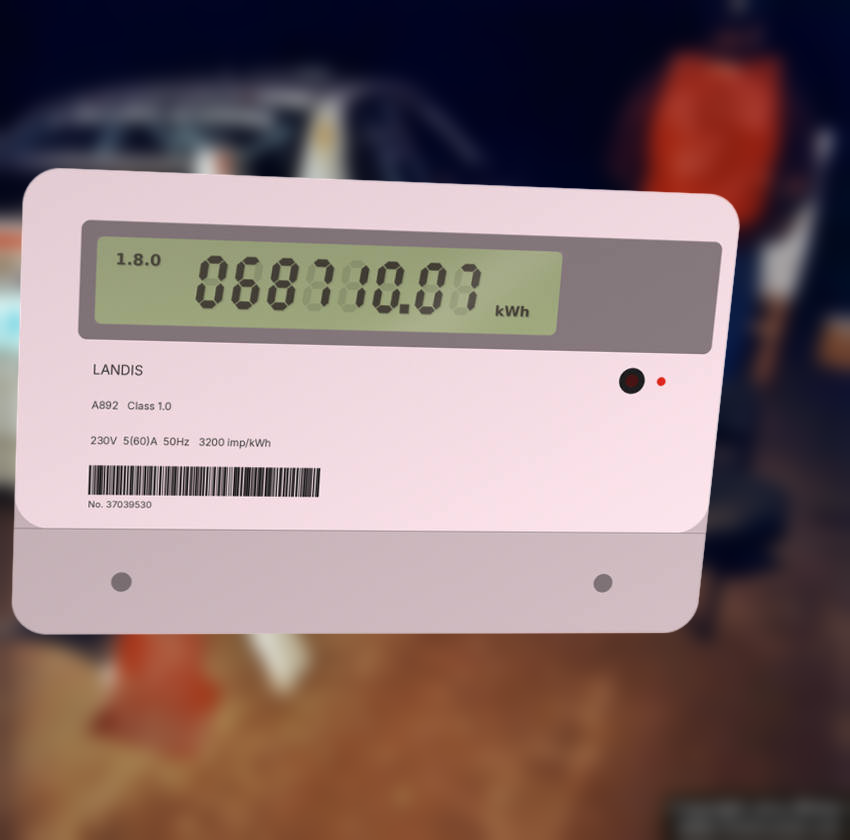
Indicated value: 68710.07 kWh
